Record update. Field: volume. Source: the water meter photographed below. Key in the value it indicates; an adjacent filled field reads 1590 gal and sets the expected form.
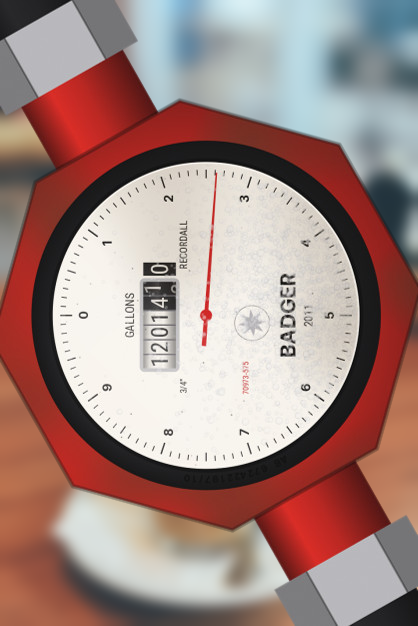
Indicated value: 1201412.6 gal
